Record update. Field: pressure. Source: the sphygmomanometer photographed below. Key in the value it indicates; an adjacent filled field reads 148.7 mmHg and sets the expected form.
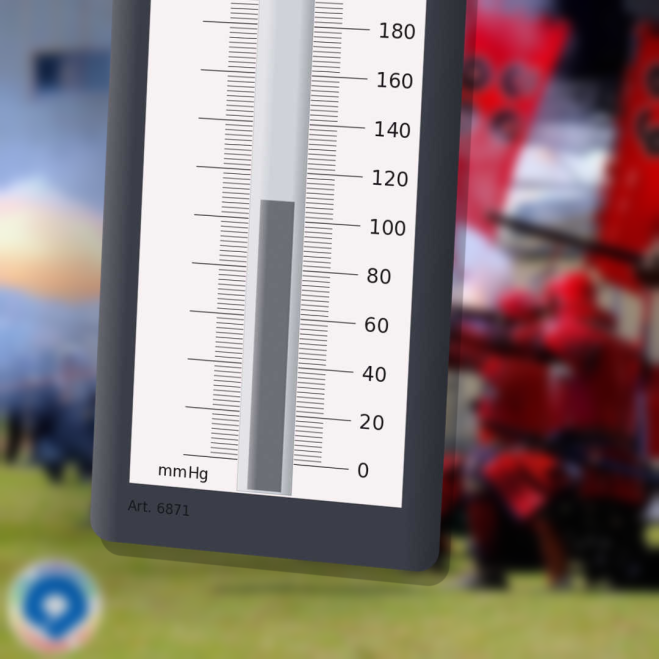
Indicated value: 108 mmHg
